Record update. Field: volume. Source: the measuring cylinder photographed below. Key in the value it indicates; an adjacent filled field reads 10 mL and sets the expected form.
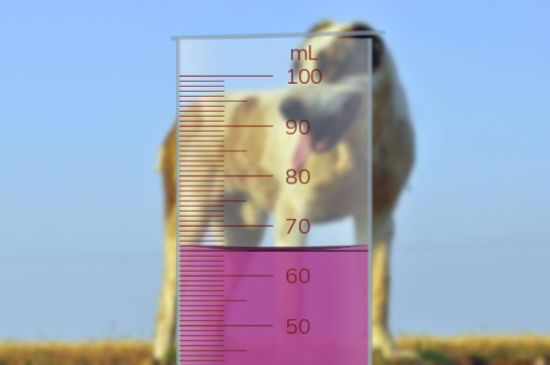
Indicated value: 65 mL
